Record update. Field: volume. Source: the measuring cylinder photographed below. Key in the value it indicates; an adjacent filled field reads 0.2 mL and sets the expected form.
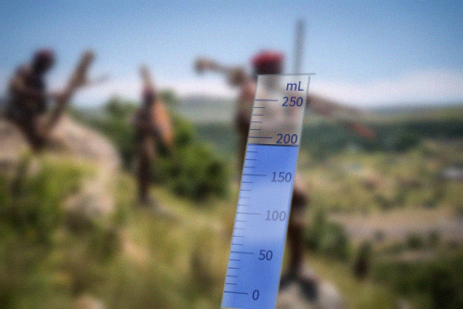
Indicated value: 190 mL
